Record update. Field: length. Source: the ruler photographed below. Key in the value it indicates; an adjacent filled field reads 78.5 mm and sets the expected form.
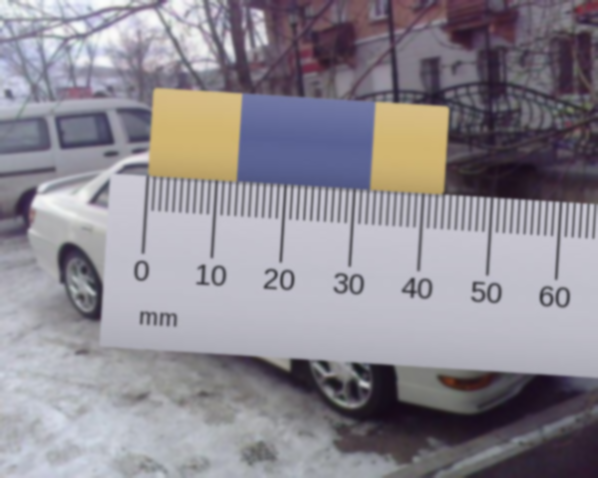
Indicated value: 43 mm
